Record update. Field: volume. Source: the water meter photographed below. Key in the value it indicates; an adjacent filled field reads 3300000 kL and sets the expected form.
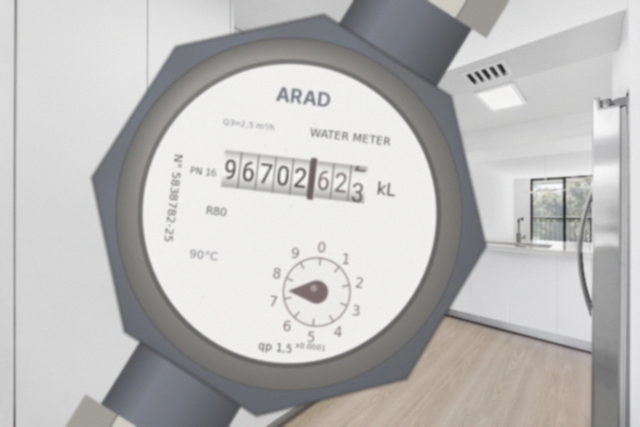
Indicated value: 96702.6227 kL
